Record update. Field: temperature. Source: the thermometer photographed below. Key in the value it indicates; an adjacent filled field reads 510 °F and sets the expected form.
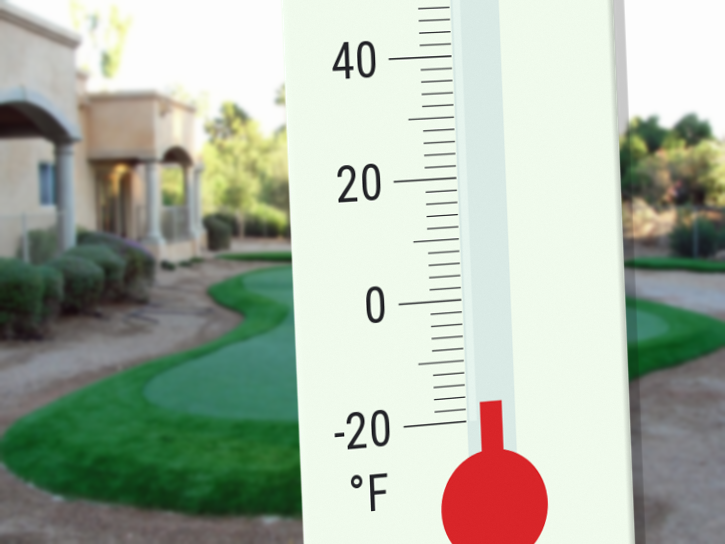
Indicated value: -17 °F
